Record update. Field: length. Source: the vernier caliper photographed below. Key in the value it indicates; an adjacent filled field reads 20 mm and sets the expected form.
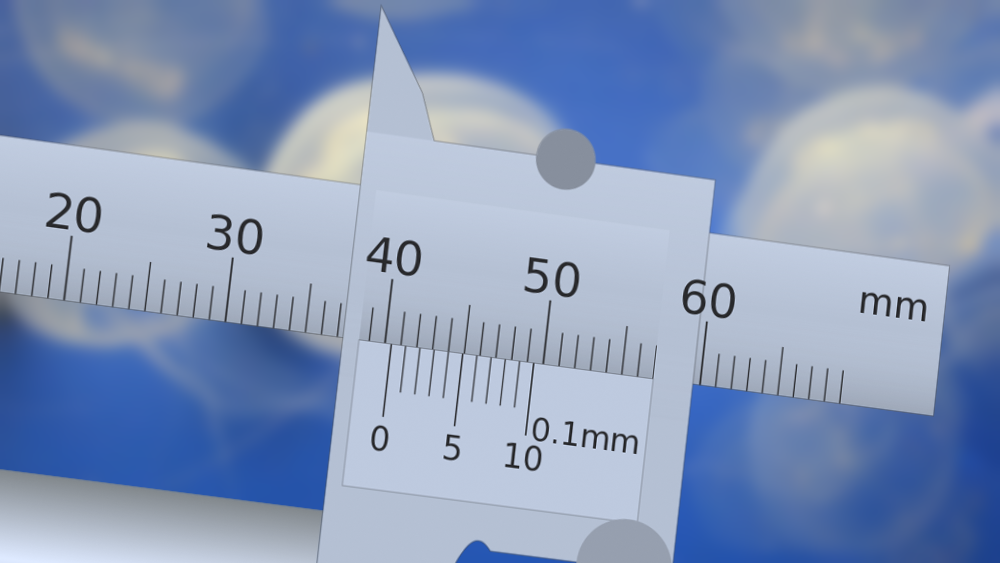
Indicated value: 40.4 mm
